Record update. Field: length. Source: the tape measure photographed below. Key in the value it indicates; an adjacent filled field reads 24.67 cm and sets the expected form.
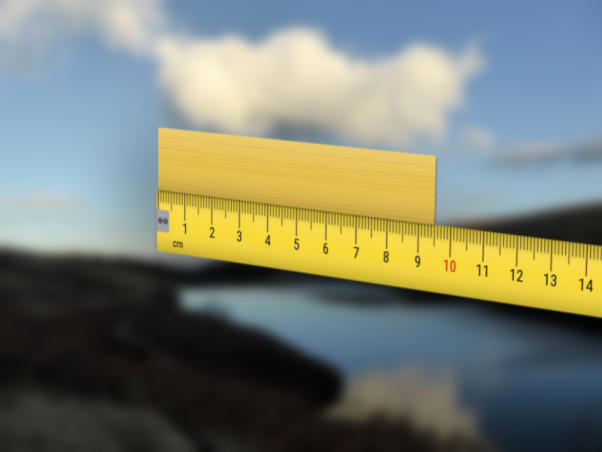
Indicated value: 9.5 cm
